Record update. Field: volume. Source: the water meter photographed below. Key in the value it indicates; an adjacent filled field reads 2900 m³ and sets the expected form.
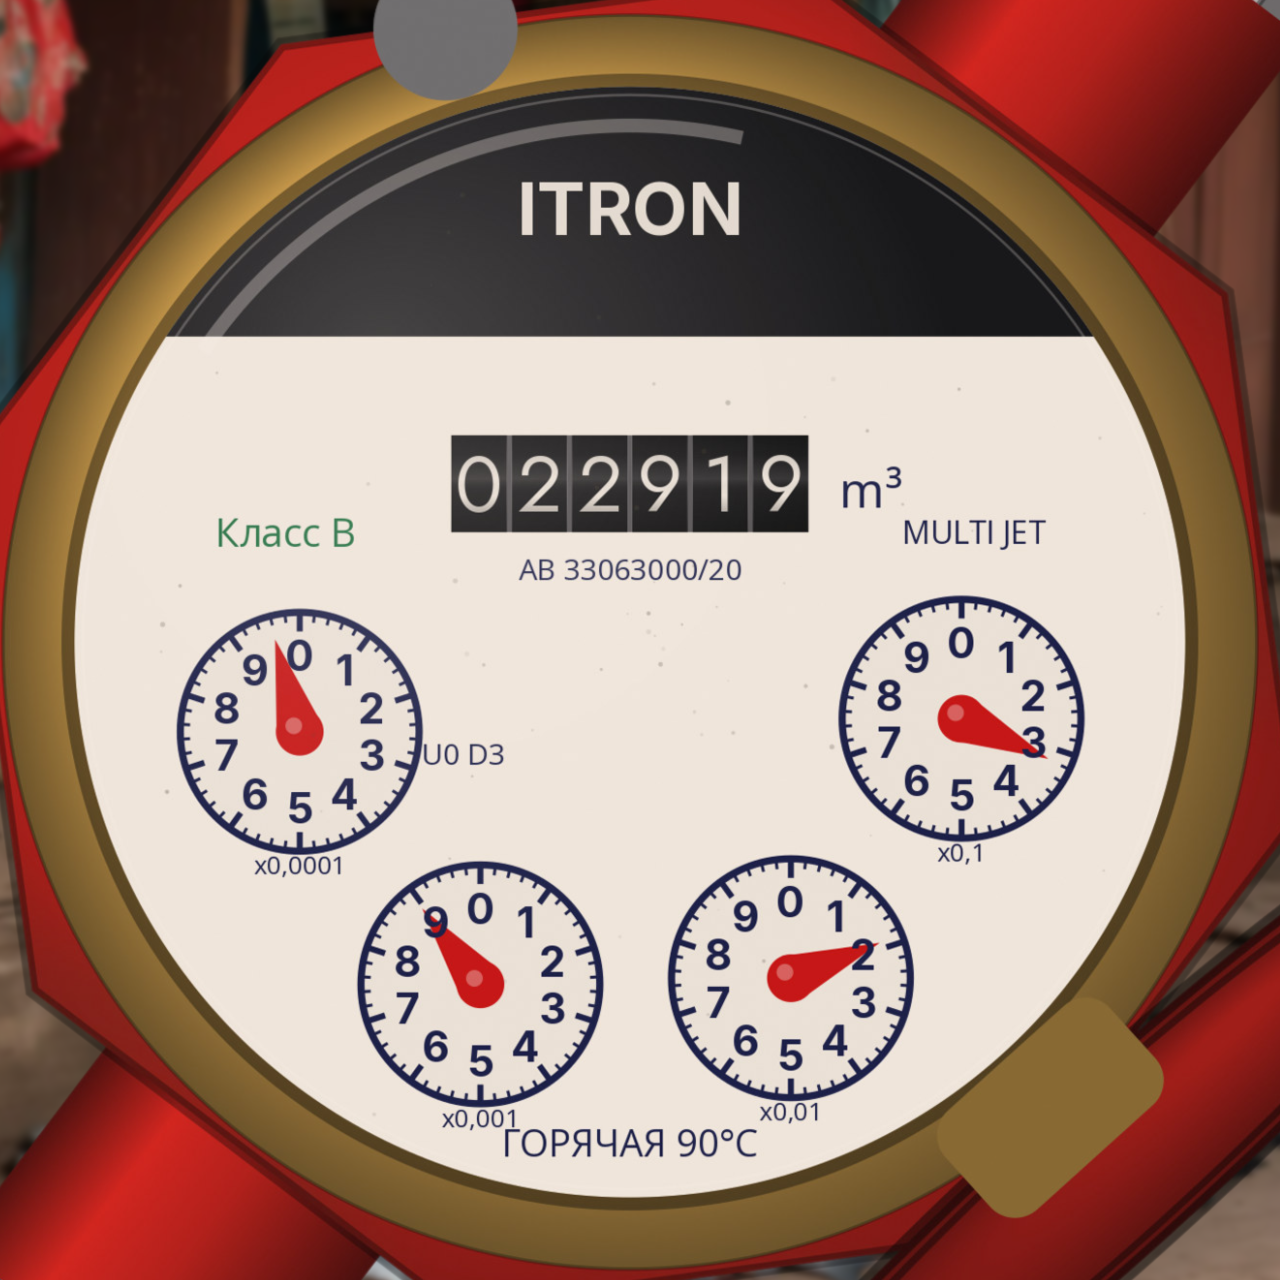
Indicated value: 22919.3189 m³
